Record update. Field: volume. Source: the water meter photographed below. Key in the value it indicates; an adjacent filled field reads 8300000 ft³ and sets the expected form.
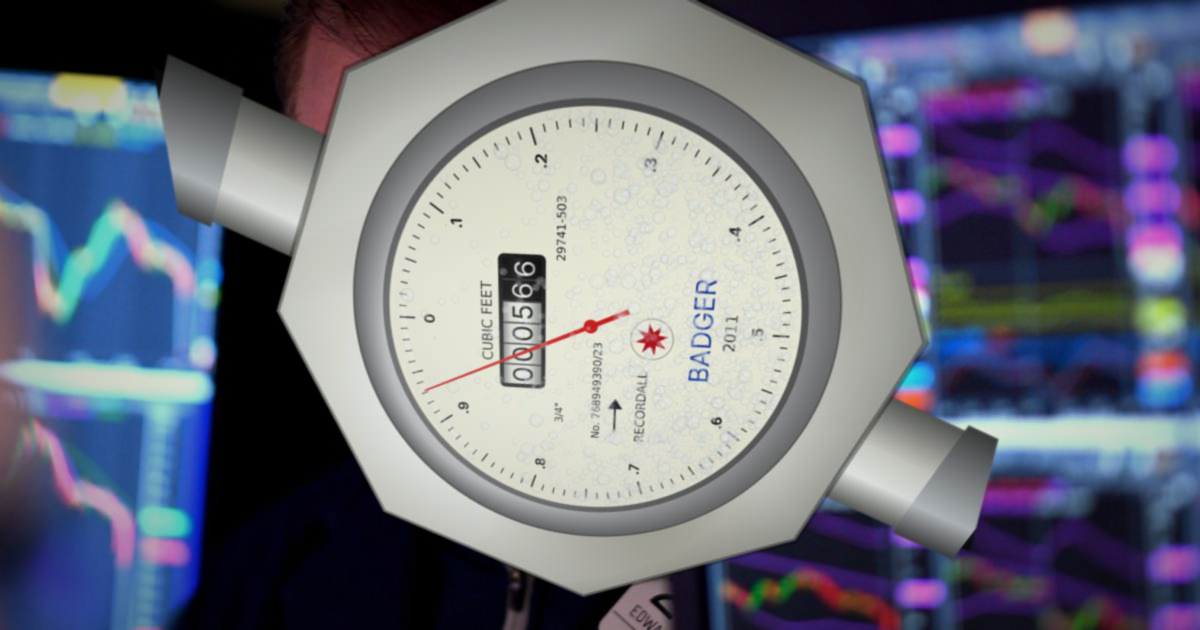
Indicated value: 565.93 ft³
